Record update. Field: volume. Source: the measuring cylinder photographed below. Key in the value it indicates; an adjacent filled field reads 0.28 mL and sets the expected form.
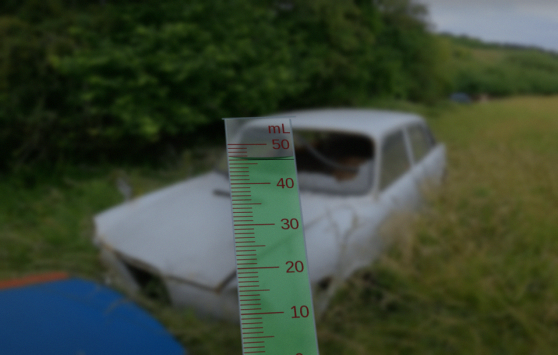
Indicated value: 46 mL
